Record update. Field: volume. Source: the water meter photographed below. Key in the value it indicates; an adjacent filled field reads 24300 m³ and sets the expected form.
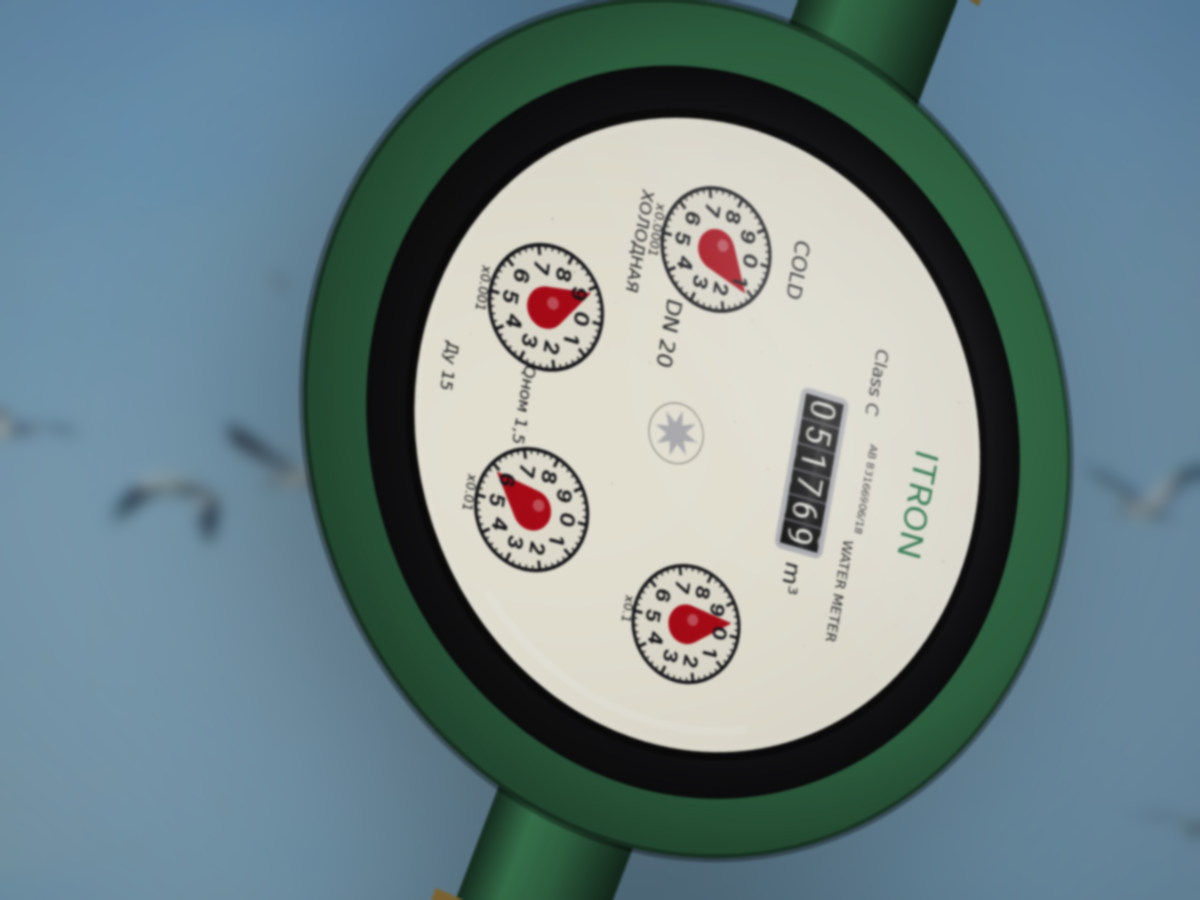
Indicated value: 51768.9591 m³
